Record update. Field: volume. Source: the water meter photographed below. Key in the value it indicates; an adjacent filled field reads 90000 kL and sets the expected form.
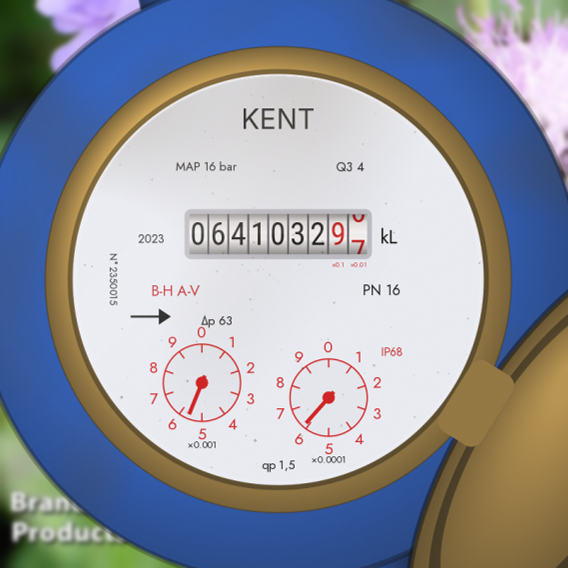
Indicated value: 641032.9656 kL
